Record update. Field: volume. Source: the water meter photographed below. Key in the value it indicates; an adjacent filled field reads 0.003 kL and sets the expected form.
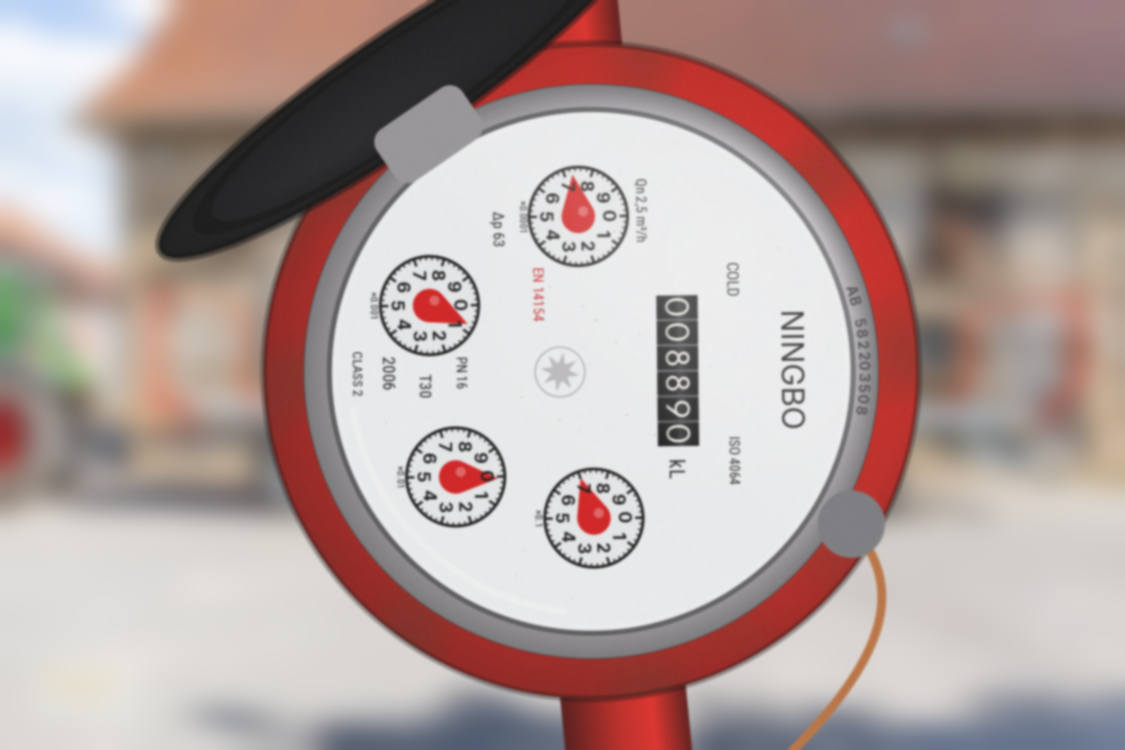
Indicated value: 8890.7007 kL
